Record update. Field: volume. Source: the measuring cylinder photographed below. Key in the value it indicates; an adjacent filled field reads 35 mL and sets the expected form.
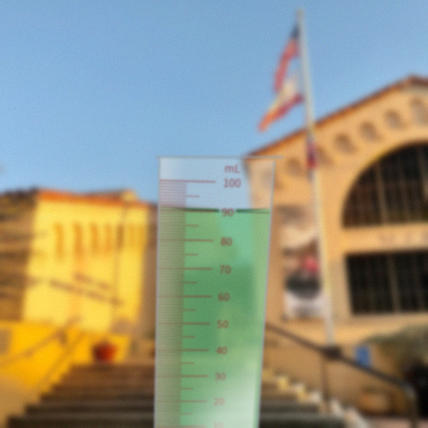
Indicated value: 90 mL
